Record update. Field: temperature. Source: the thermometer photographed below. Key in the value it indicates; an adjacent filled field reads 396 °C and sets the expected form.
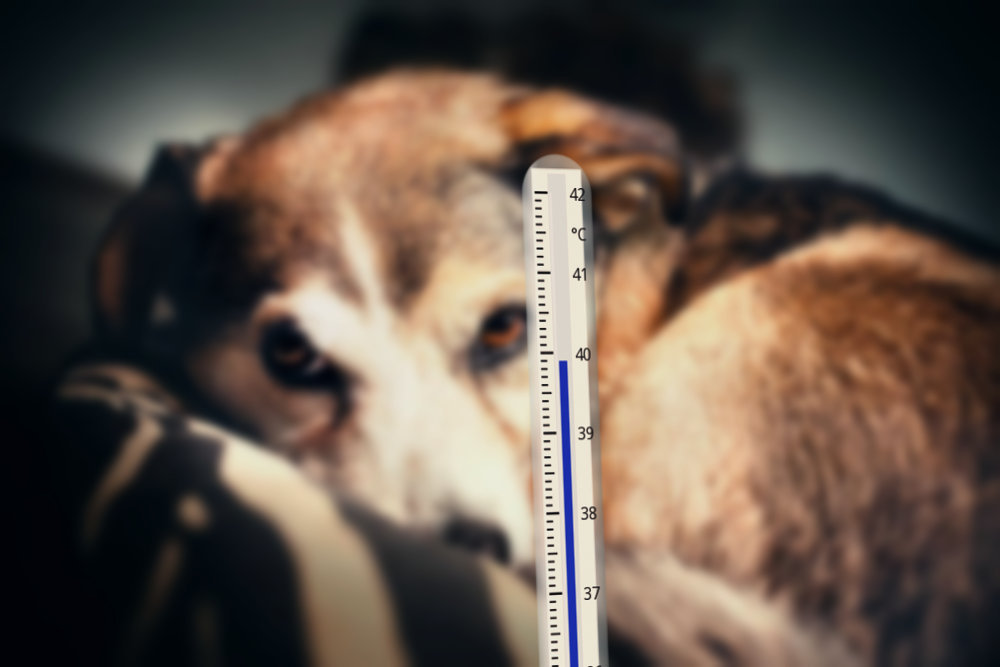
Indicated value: 39.9 °C
